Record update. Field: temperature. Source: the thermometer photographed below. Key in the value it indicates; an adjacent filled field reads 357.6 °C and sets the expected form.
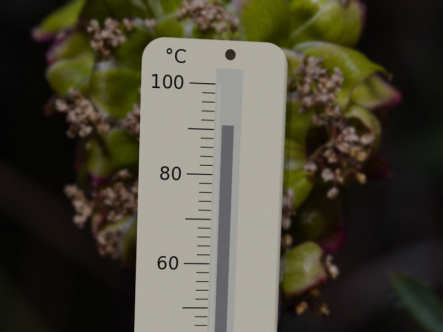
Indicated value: 91 °C
